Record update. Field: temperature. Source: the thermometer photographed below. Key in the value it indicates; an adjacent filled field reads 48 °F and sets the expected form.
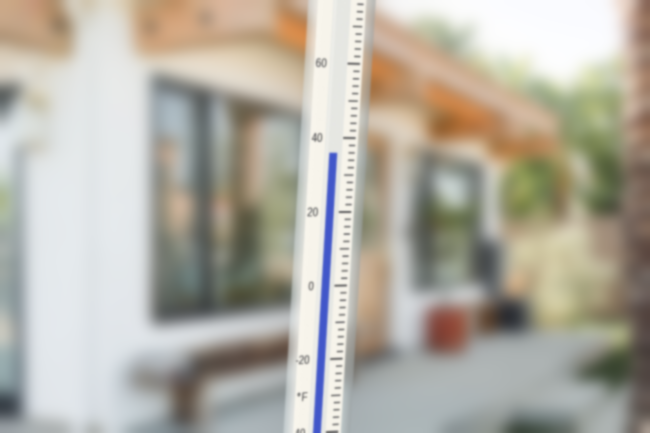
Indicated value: 36 °F
